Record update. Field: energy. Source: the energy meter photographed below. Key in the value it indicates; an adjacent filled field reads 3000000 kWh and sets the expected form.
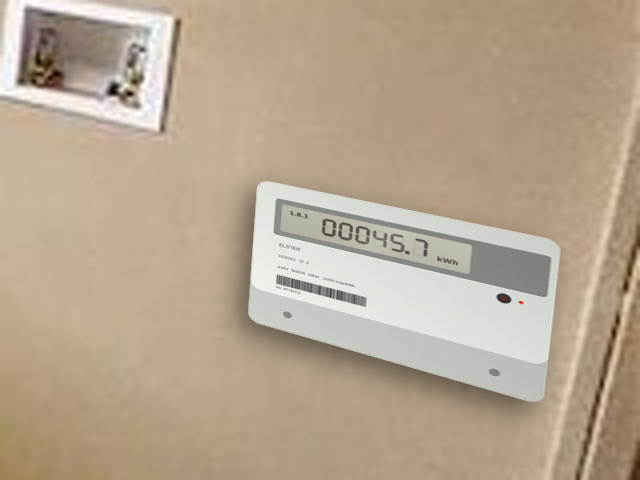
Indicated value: 45.7 kWh
